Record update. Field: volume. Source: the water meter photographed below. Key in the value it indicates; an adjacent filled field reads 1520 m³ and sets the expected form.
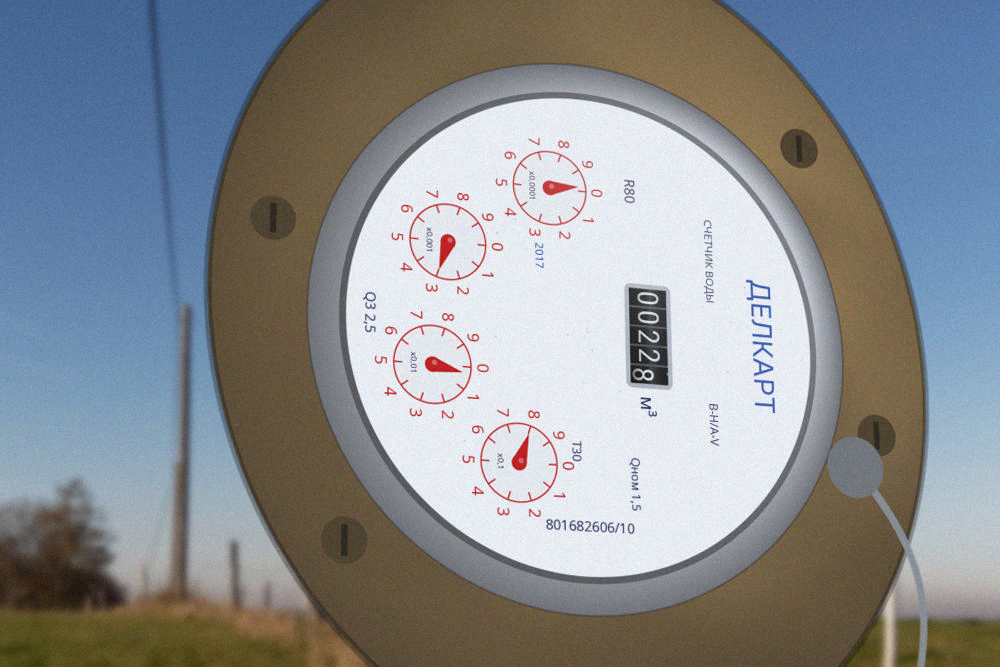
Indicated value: 227.8029 m³
